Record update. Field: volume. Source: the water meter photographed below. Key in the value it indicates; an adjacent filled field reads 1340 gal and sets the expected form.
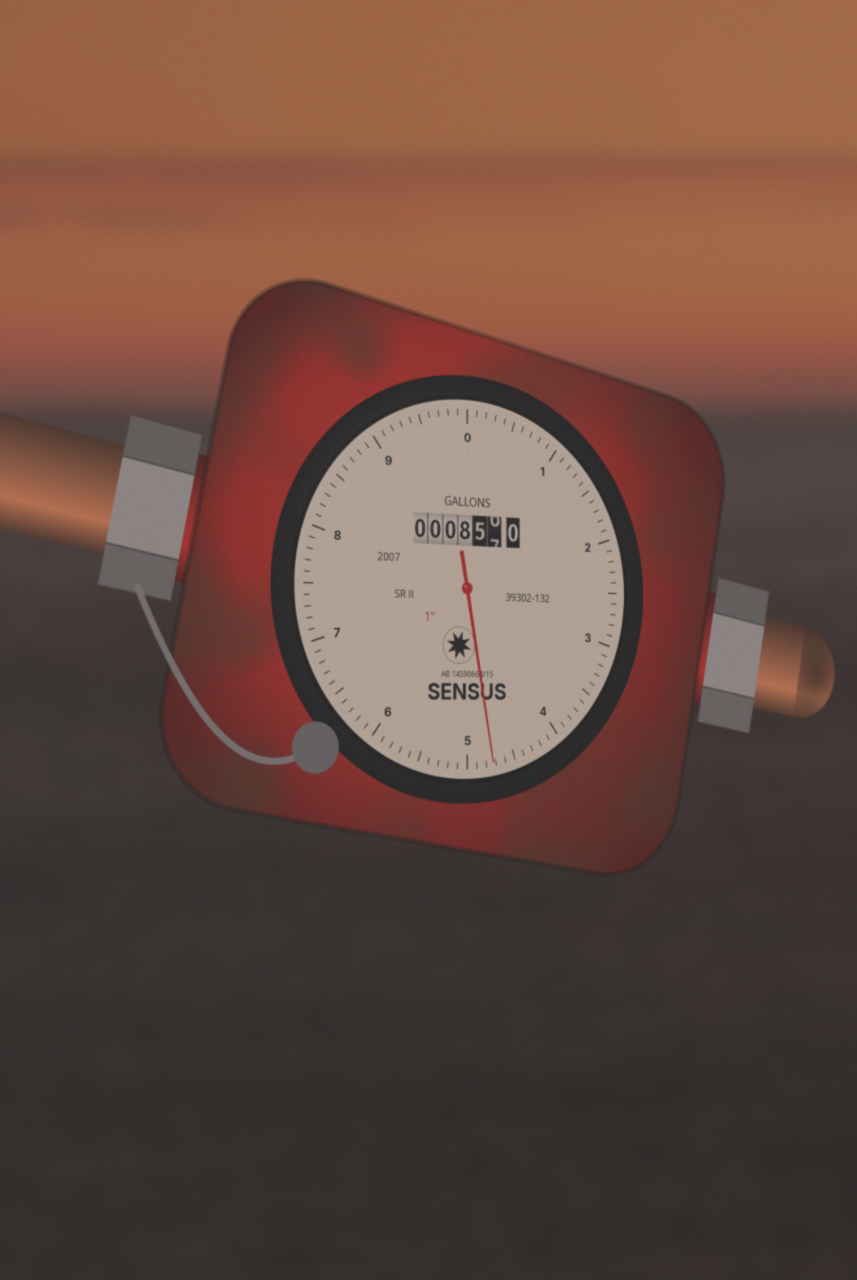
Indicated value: 8564.7 gal
